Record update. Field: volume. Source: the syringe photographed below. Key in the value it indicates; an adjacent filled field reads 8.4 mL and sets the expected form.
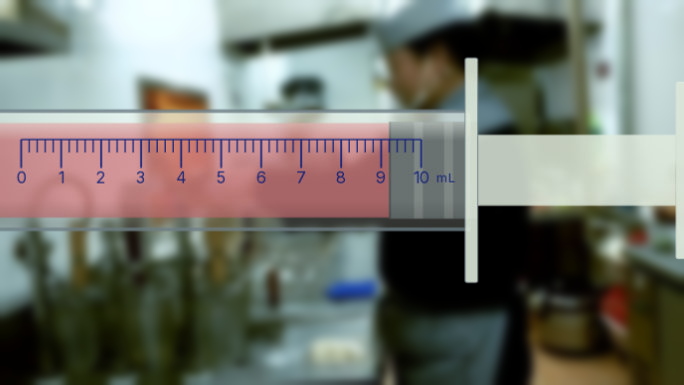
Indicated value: 9.2 mL
